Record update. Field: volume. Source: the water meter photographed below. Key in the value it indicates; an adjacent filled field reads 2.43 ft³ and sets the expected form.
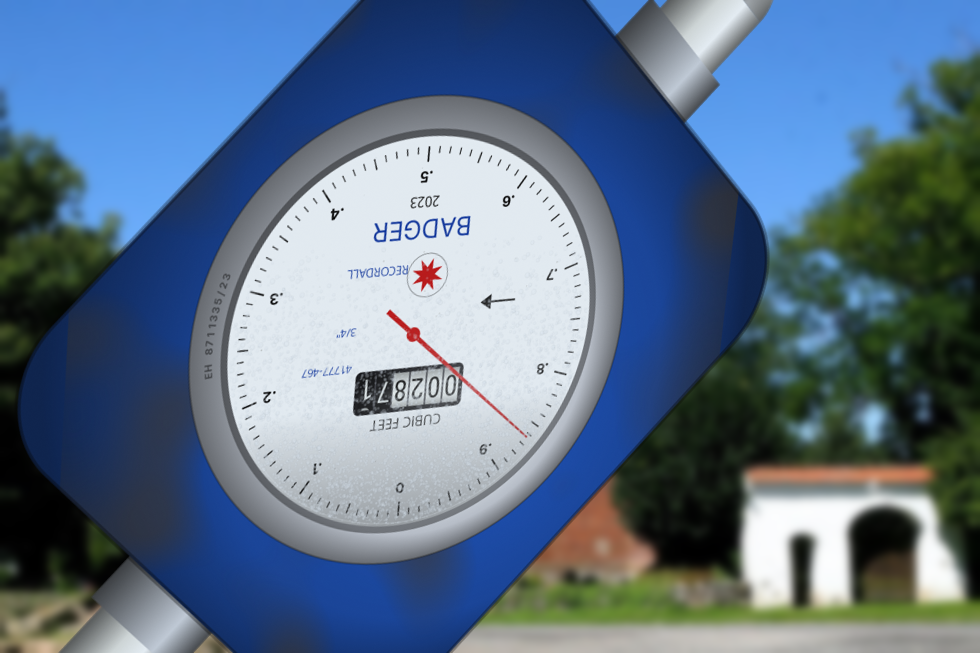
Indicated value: 2870.86 ft³
